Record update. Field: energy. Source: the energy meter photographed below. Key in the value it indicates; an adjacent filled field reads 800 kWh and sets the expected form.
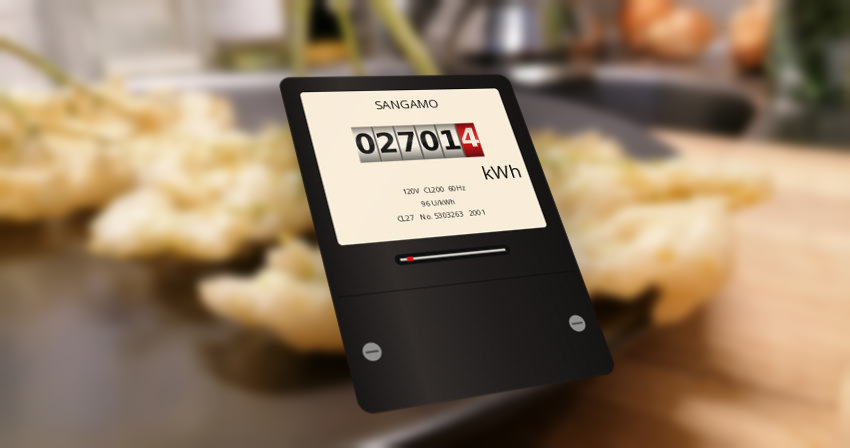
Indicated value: 2701.4 kWh
